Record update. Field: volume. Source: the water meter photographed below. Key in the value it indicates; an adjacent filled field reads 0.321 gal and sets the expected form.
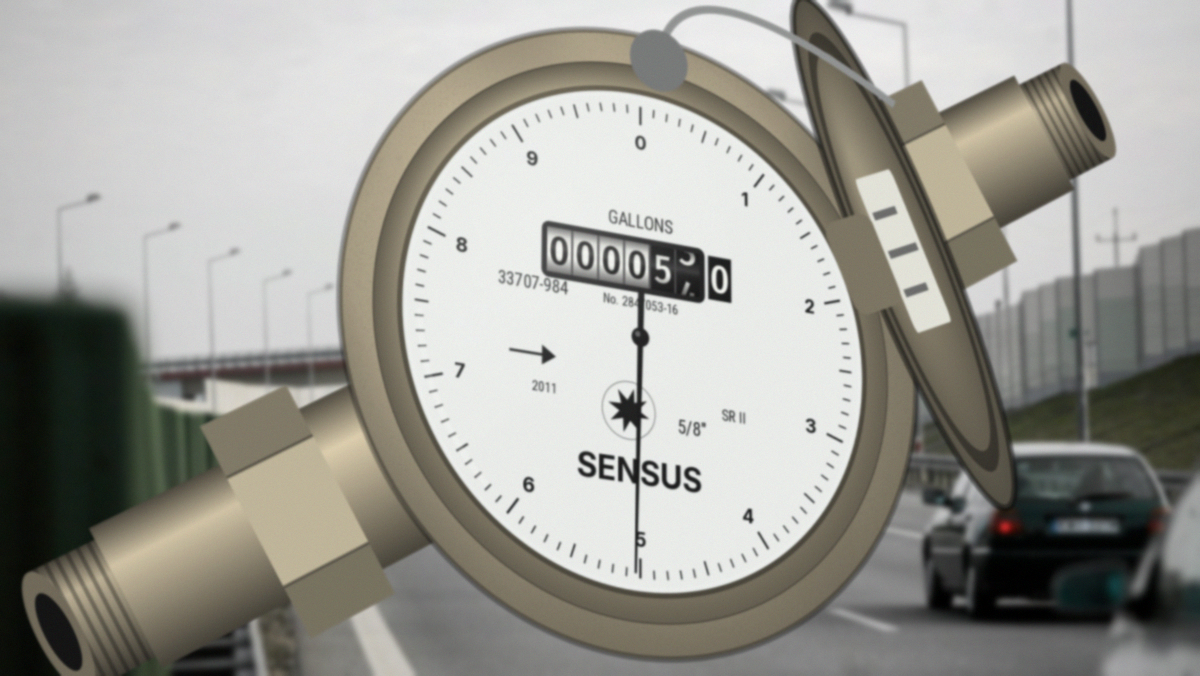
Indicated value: 535.0 gal
